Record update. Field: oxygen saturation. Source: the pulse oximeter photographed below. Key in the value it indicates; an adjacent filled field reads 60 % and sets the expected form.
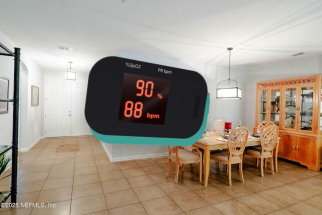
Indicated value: 90 %
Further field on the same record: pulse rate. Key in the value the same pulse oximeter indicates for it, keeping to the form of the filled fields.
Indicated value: 88 bpm
